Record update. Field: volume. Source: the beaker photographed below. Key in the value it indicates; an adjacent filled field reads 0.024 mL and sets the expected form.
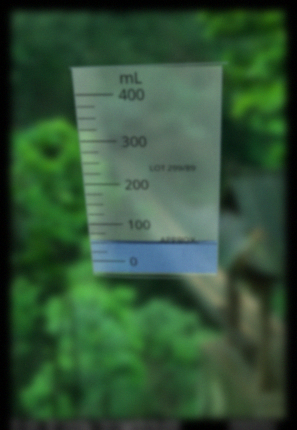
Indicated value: 50 mL
